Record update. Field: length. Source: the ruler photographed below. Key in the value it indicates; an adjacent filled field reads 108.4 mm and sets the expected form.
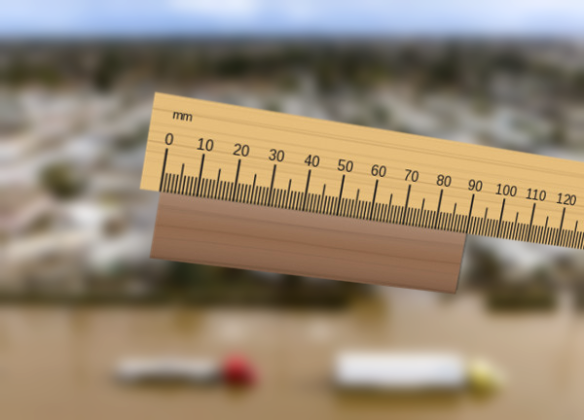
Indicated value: 90 mm
